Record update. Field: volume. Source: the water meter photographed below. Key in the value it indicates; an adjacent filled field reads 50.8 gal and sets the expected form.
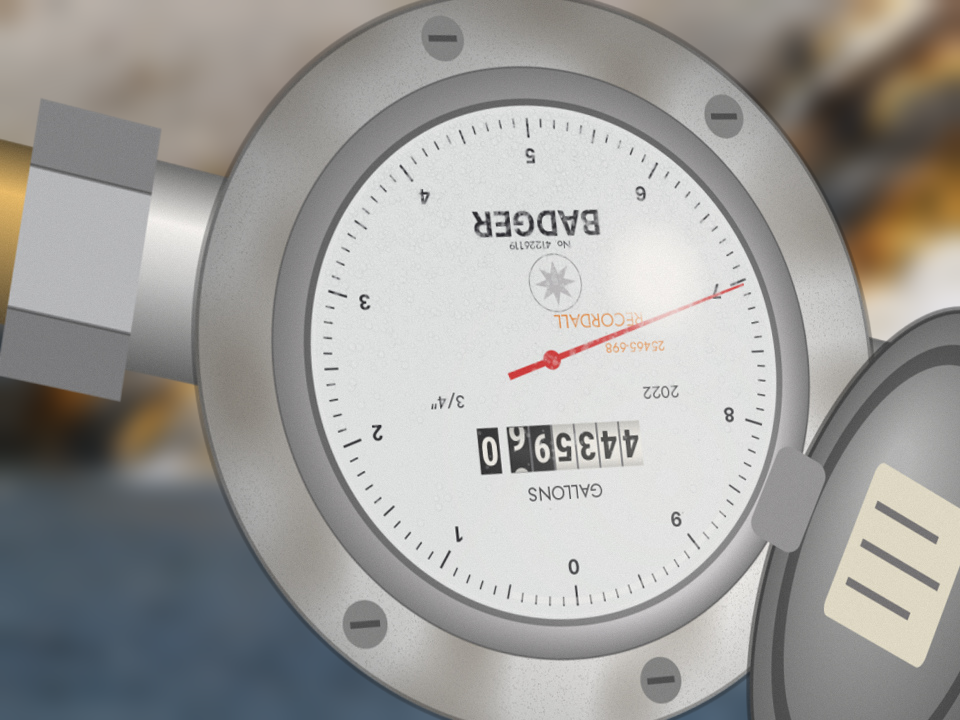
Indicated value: 4435957.0 gal
